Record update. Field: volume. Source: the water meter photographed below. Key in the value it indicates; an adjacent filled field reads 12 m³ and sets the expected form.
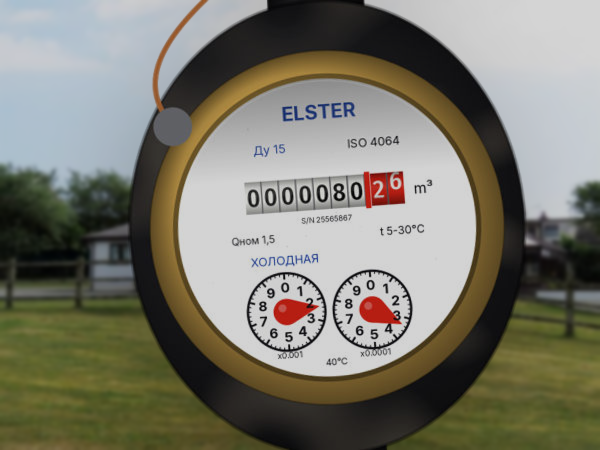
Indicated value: 80.2623 m³
